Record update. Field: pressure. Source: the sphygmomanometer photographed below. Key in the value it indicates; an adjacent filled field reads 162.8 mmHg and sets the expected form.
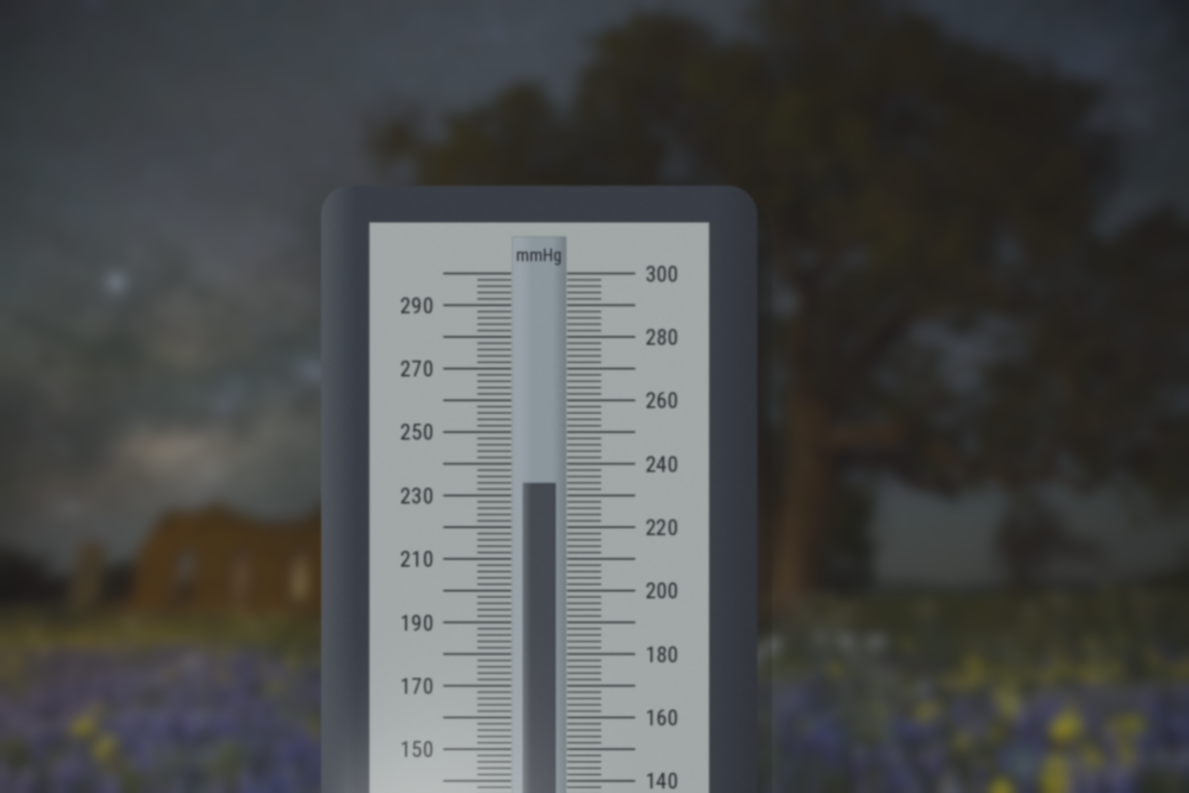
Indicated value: 234 mmHg
